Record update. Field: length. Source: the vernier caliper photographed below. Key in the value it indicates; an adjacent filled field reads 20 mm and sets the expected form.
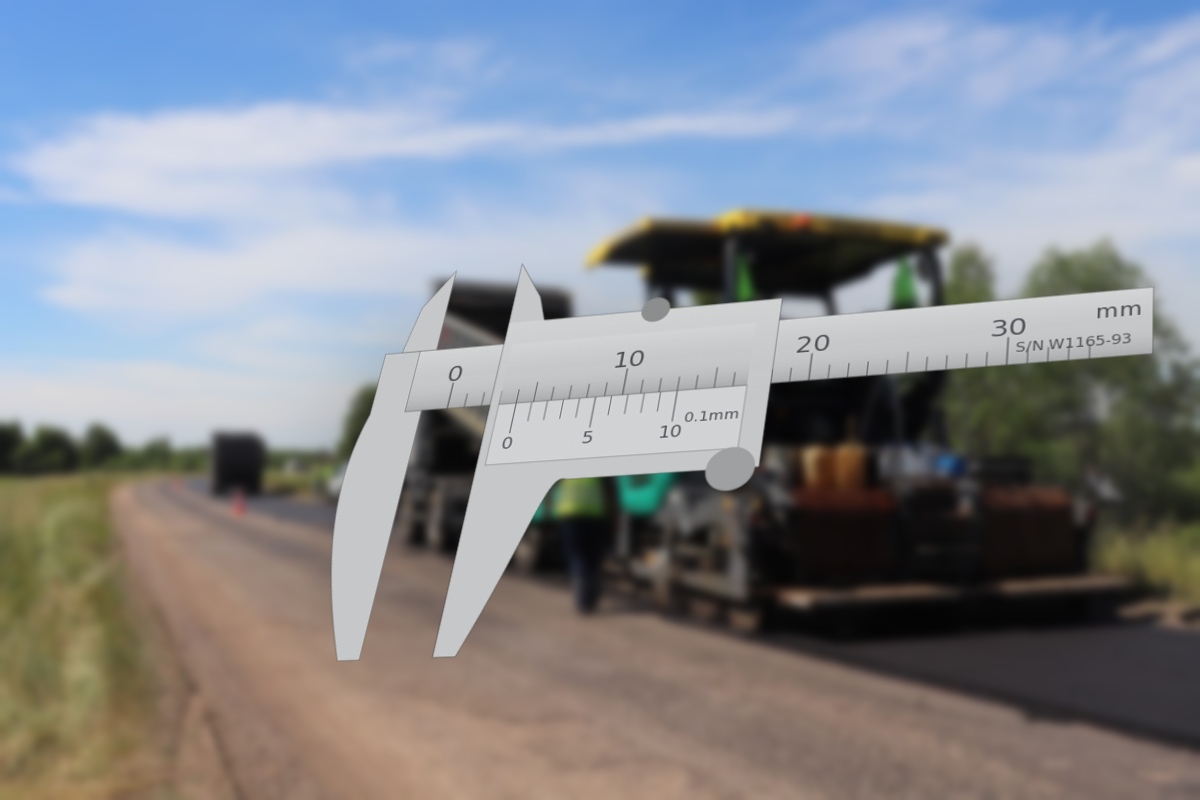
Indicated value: 4.0 mm
